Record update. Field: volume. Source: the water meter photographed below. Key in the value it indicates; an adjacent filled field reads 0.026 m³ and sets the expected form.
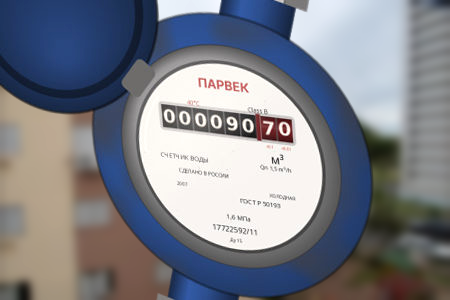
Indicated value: 90.70 m³
